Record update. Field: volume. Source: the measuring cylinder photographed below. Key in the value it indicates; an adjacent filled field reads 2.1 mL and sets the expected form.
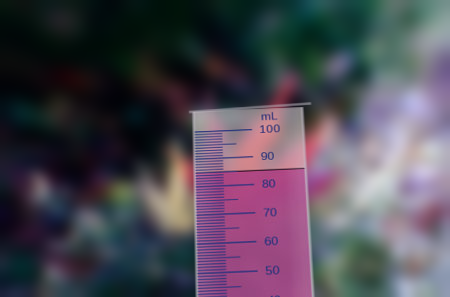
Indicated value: 85 mL
